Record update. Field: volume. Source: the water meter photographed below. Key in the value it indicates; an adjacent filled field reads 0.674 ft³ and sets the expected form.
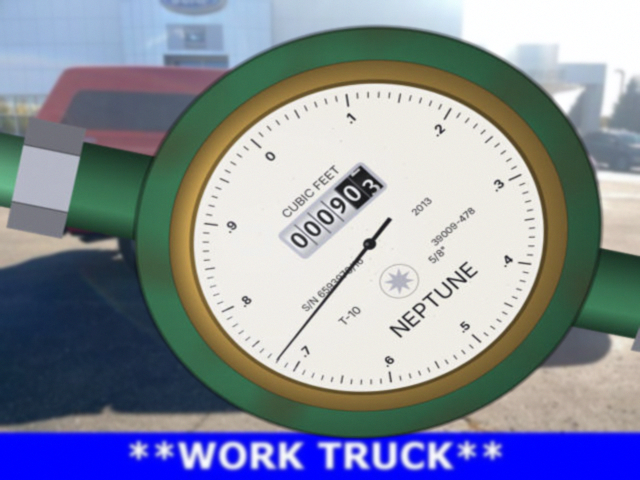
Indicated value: 902.72 ft³
